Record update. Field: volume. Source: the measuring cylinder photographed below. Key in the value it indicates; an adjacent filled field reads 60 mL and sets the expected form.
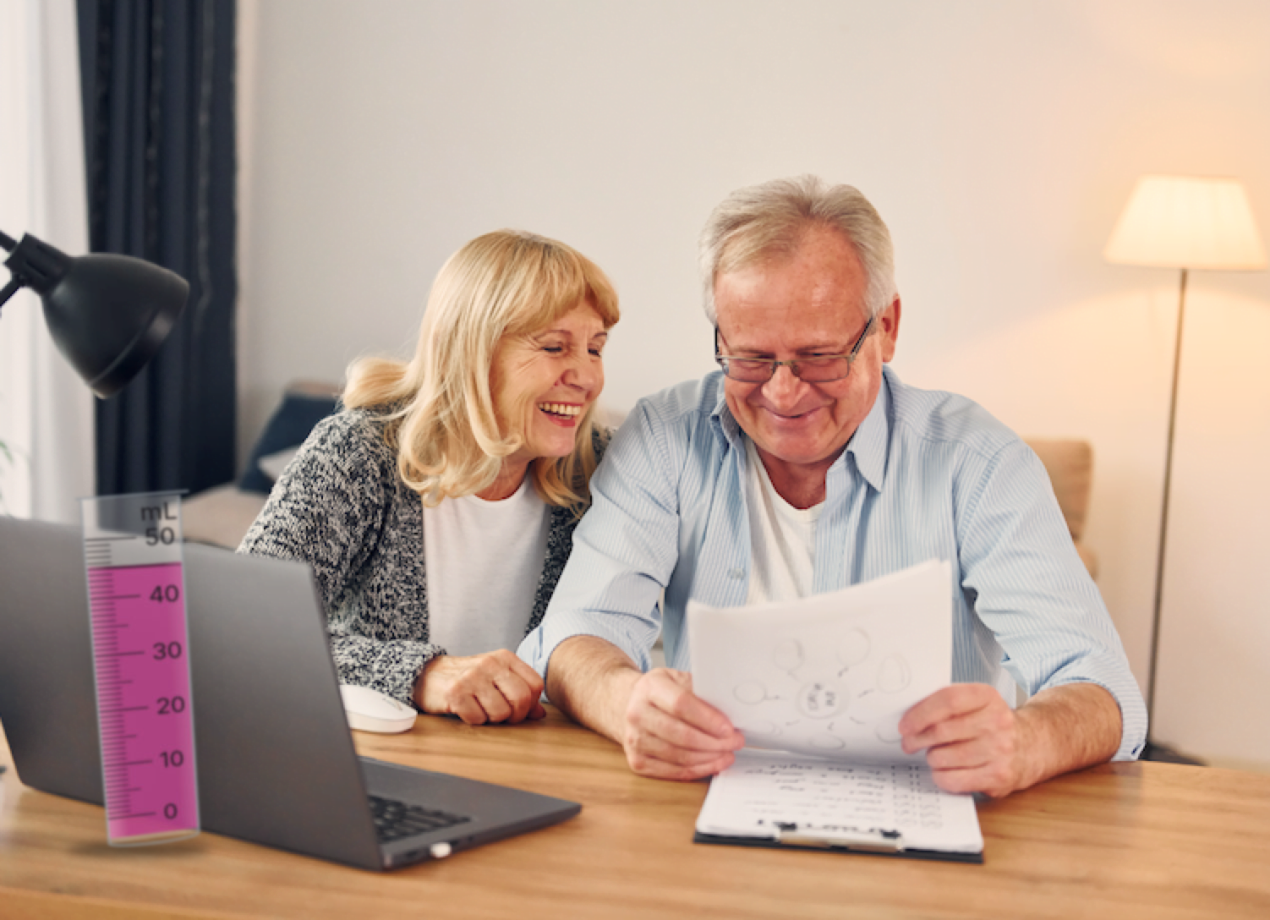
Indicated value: 45 mL
